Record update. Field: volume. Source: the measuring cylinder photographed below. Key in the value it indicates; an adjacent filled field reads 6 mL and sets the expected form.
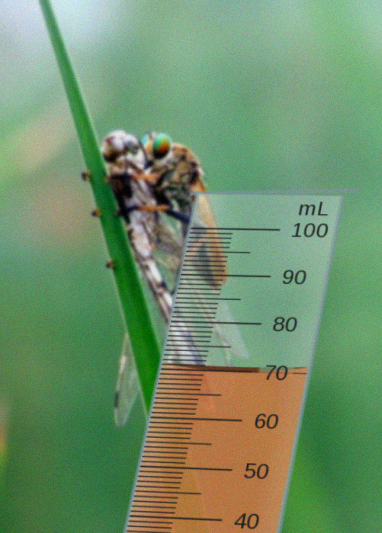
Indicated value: 70 mL
